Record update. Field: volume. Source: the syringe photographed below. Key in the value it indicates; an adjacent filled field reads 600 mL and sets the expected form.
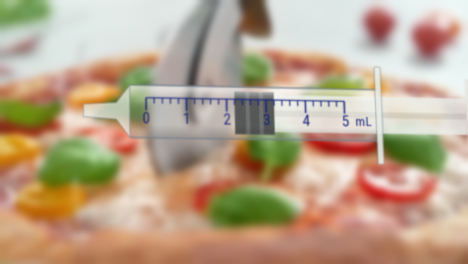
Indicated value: 2.2 mL
